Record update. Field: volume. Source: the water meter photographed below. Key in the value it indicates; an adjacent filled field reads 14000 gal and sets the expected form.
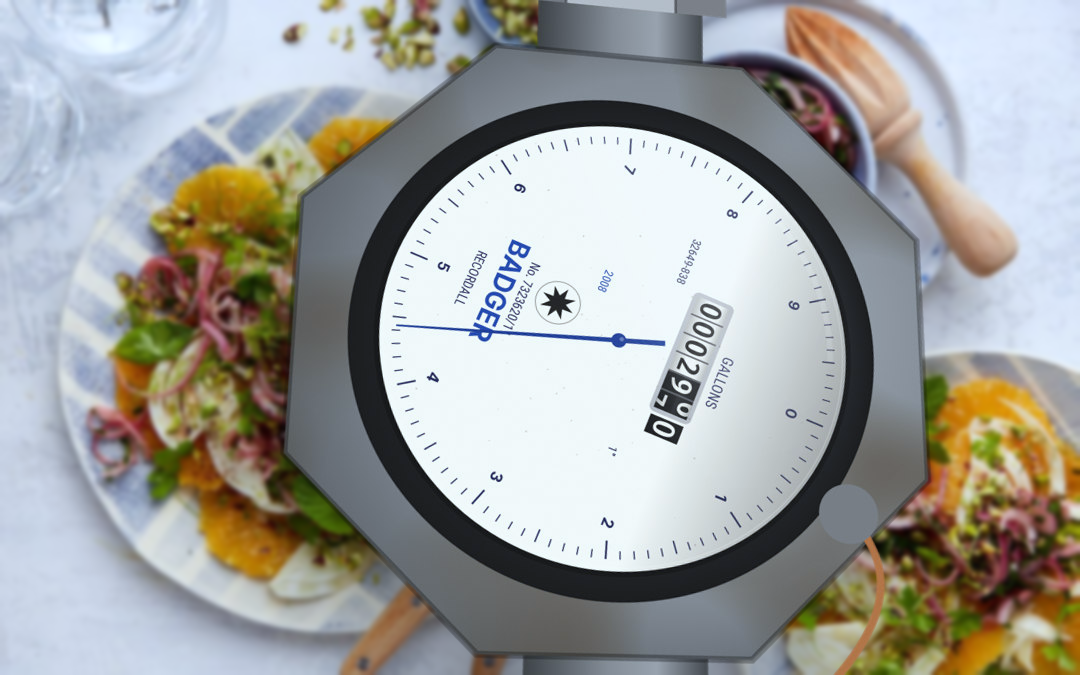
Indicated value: 2964.4 gal
